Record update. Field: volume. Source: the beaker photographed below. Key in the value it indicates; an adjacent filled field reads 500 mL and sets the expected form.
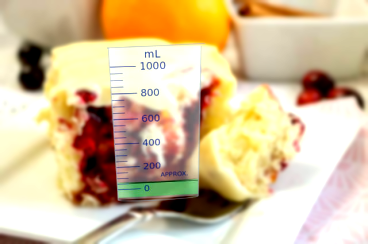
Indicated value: 50 mL
